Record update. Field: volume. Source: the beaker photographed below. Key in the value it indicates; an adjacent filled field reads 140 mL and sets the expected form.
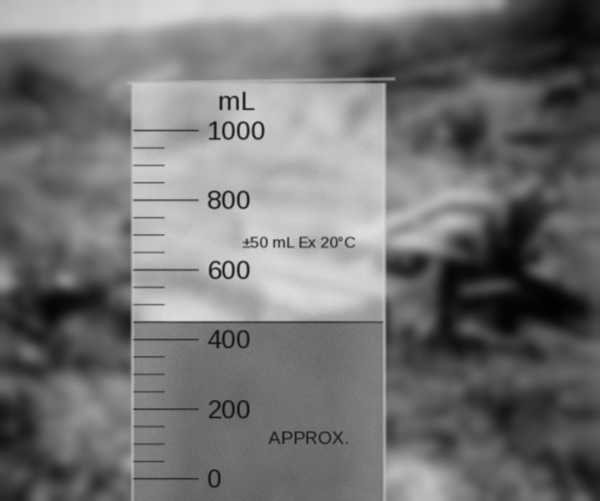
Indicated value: 450 mL
